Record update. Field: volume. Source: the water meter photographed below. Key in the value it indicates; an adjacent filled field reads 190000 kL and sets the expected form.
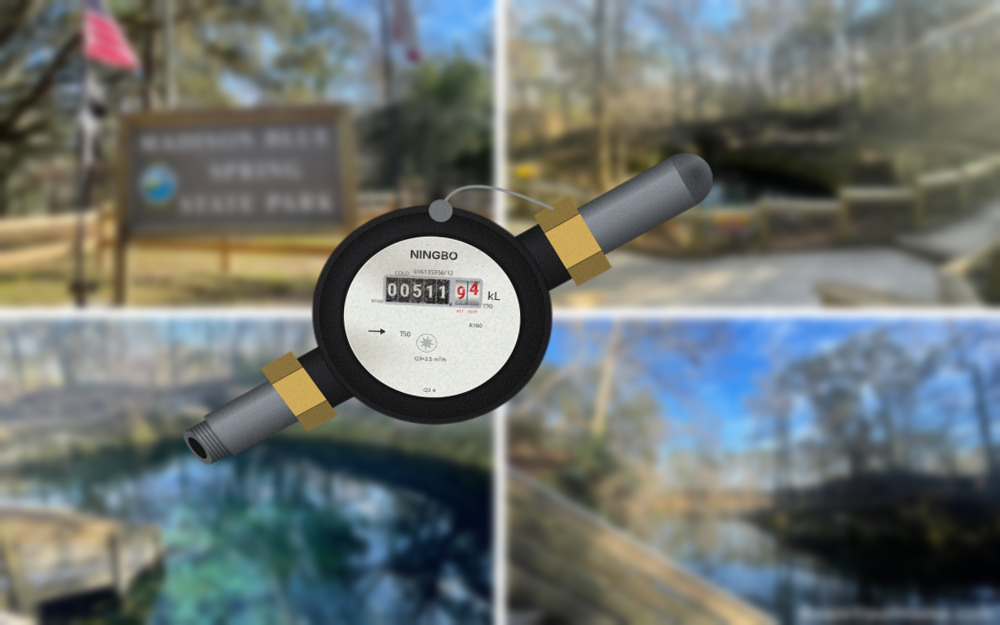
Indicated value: 511.94 kL
